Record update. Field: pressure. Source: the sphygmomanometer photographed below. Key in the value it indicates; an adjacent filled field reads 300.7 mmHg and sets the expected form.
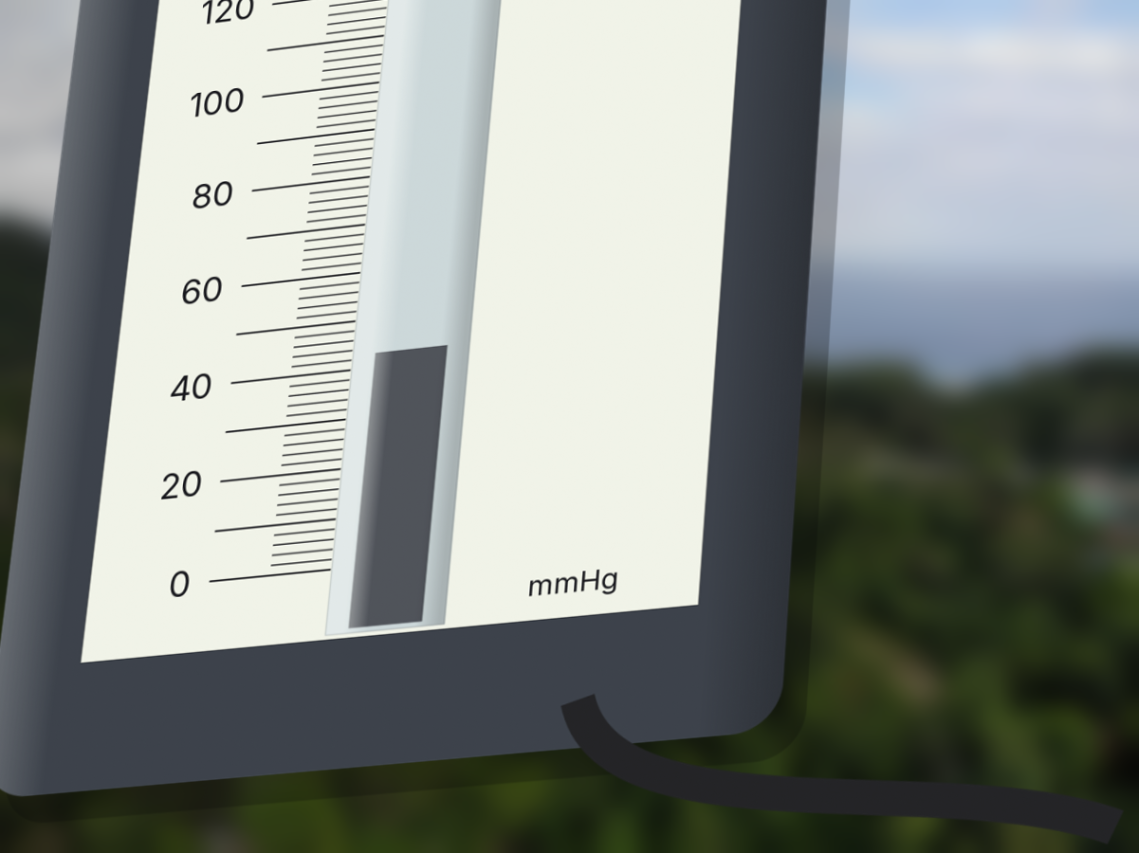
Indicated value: 43 mmHg
